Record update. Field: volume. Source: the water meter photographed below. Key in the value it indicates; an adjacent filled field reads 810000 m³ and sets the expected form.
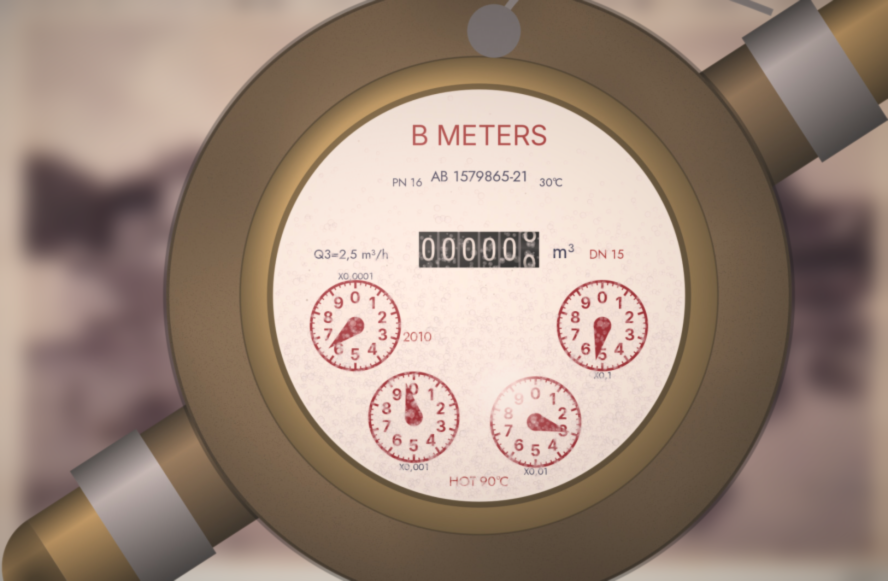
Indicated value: 8.5296 m³
